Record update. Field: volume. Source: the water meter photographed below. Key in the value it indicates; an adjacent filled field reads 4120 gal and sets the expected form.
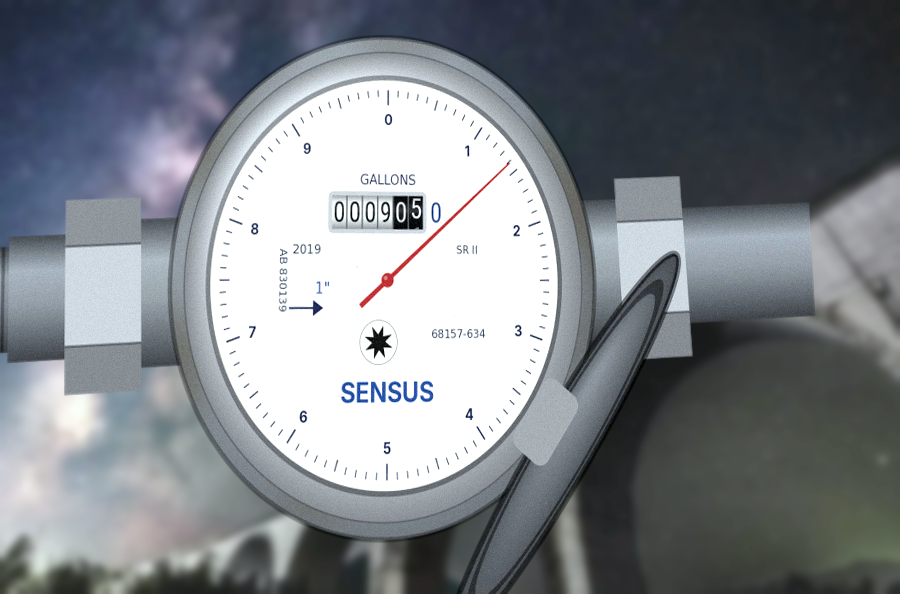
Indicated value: 9051.4 gal
